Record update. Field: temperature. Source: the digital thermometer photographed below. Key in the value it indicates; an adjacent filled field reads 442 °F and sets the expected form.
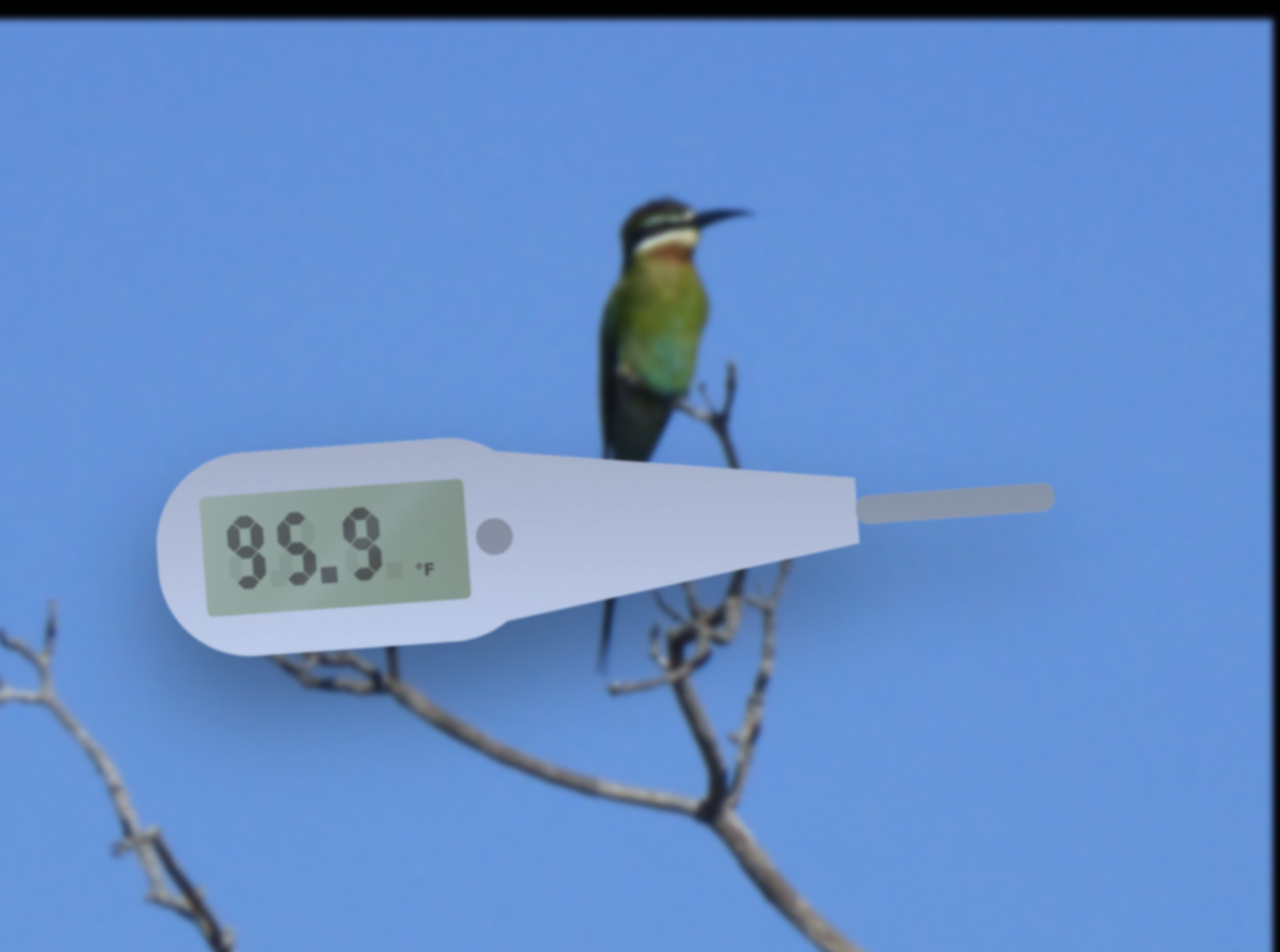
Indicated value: 95.9 °F
